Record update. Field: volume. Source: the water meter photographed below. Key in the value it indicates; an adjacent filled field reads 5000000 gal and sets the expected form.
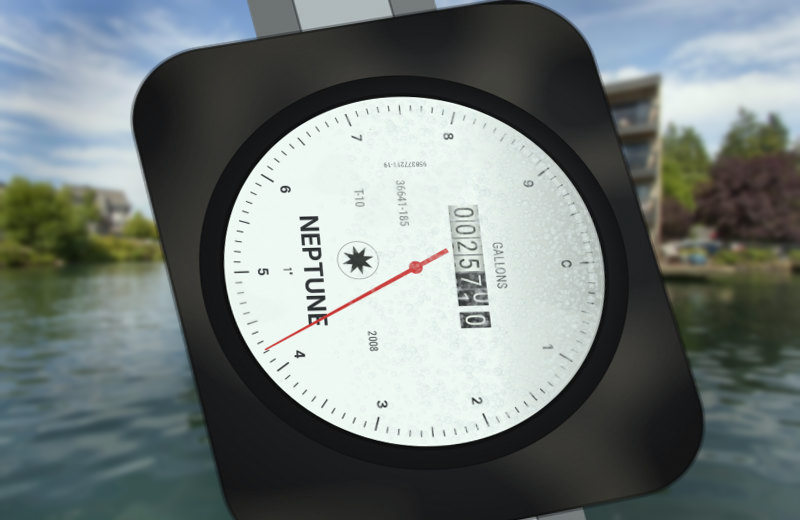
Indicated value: 25704.2 gal
